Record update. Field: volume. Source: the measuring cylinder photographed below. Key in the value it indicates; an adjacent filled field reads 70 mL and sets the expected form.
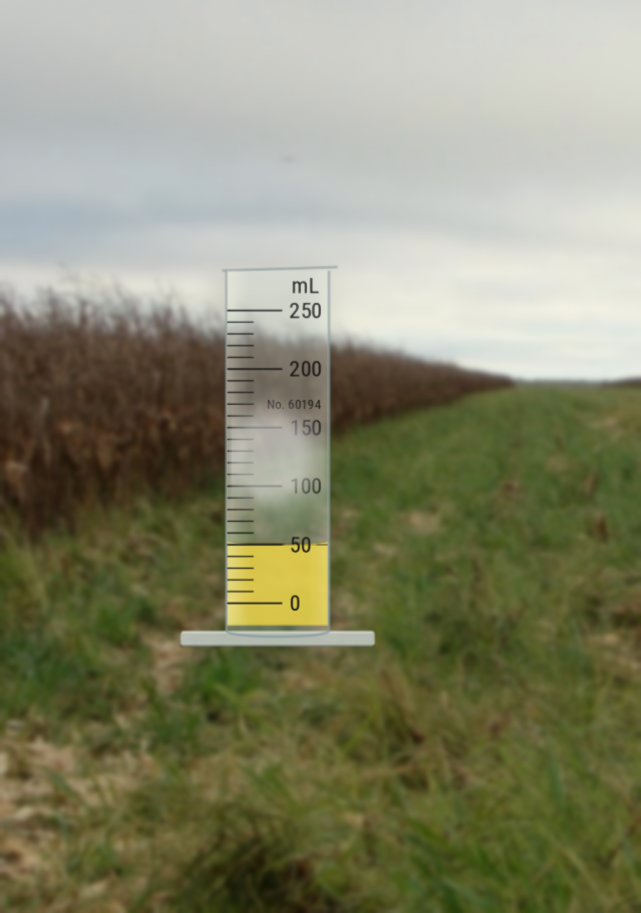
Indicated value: 50 mL
